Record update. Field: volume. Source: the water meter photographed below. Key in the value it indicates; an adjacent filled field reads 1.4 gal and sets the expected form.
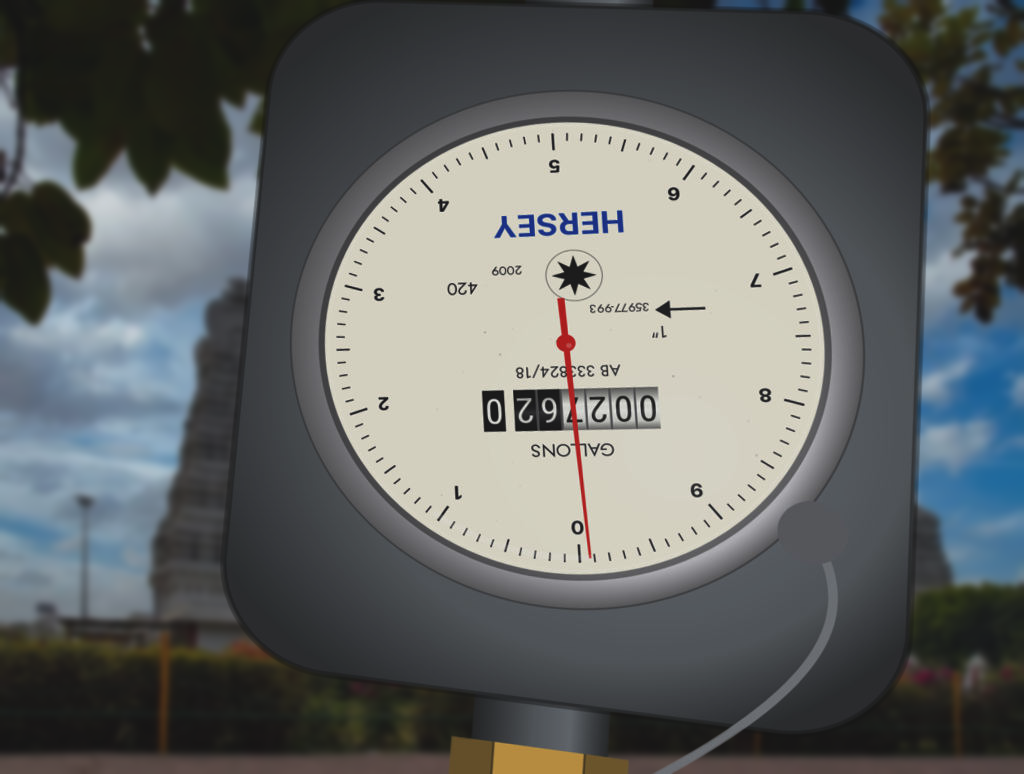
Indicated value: 27619.9 gal
